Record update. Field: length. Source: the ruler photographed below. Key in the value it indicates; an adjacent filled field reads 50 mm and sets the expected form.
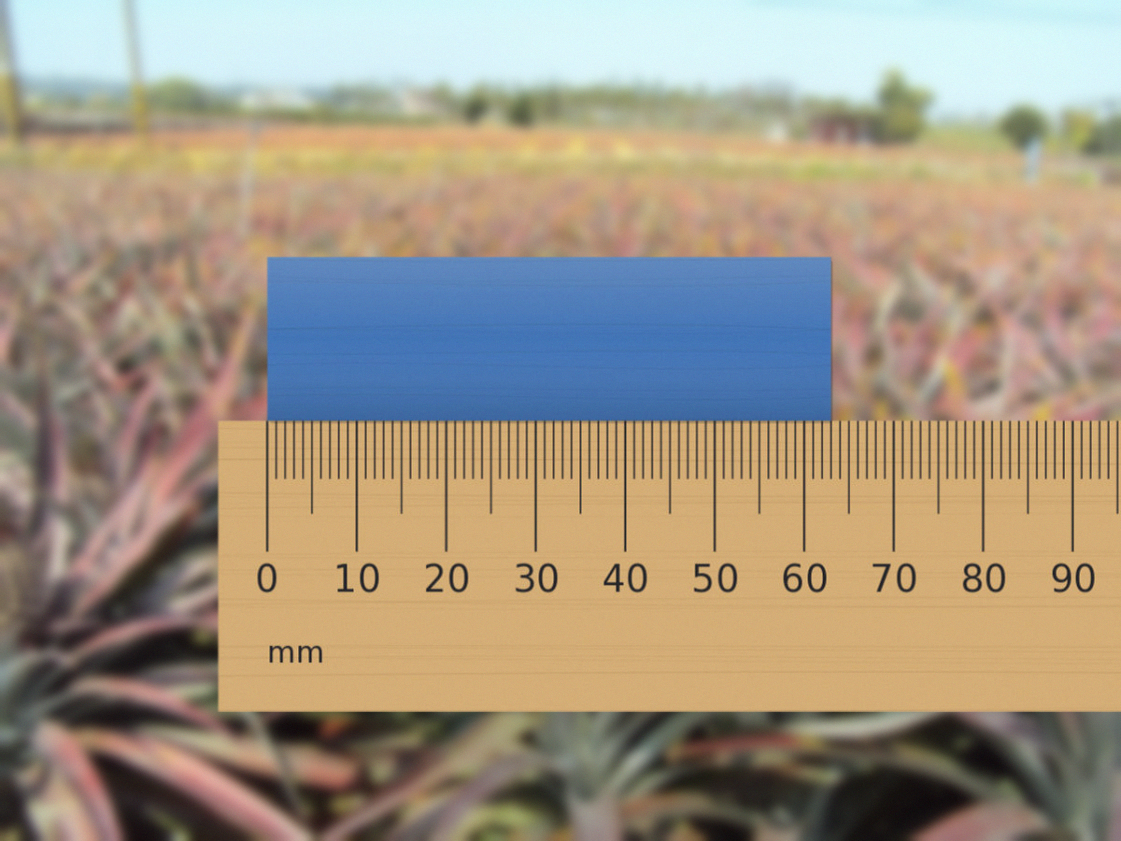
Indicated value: 63 mm
